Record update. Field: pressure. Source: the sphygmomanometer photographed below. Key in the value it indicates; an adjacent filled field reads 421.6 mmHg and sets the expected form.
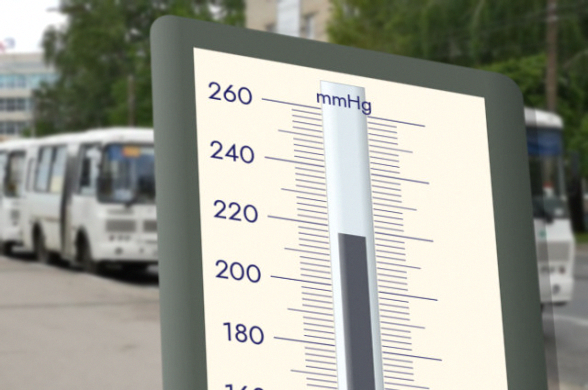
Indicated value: 218 mmHg
